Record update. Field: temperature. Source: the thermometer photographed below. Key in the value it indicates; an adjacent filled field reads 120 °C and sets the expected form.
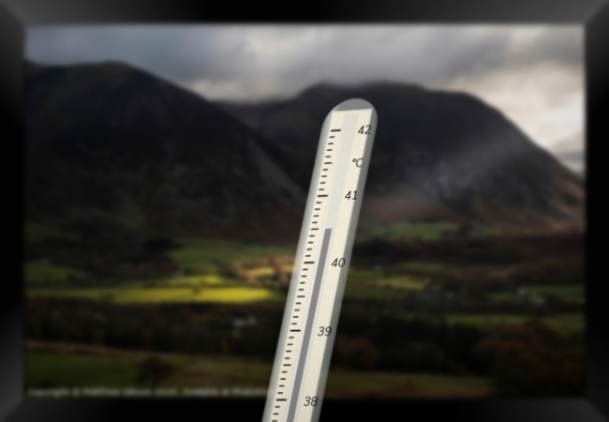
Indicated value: 40.5 °C
